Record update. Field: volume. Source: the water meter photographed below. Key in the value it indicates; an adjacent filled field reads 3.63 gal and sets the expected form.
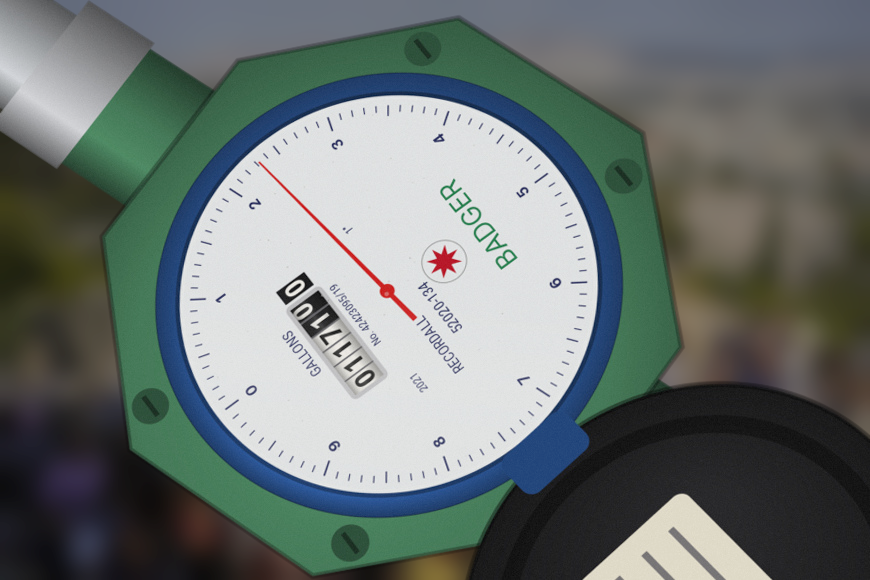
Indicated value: 117102.3 gal
